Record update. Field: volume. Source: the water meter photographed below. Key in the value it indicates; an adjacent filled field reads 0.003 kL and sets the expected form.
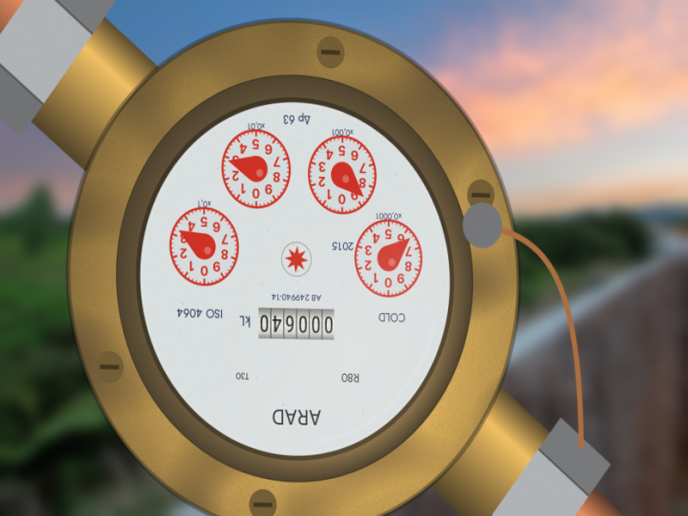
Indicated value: 640.3286 kL
